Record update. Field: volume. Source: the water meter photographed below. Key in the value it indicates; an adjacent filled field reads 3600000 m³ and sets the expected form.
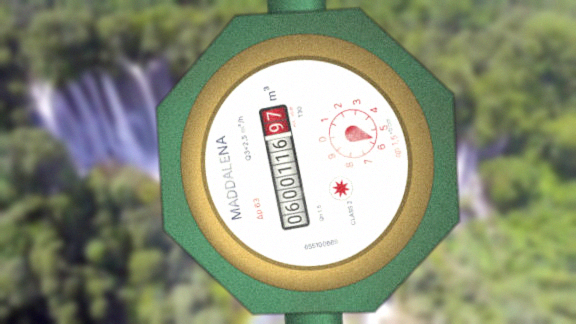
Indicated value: 600116.975 m³
